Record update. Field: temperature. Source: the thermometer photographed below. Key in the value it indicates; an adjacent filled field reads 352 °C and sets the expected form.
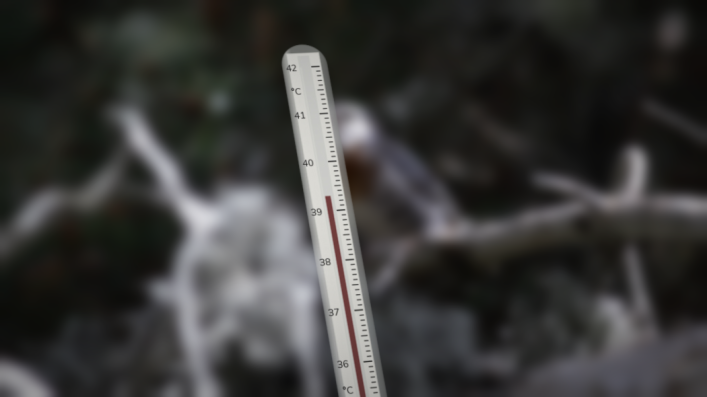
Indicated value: 39.3 °C
